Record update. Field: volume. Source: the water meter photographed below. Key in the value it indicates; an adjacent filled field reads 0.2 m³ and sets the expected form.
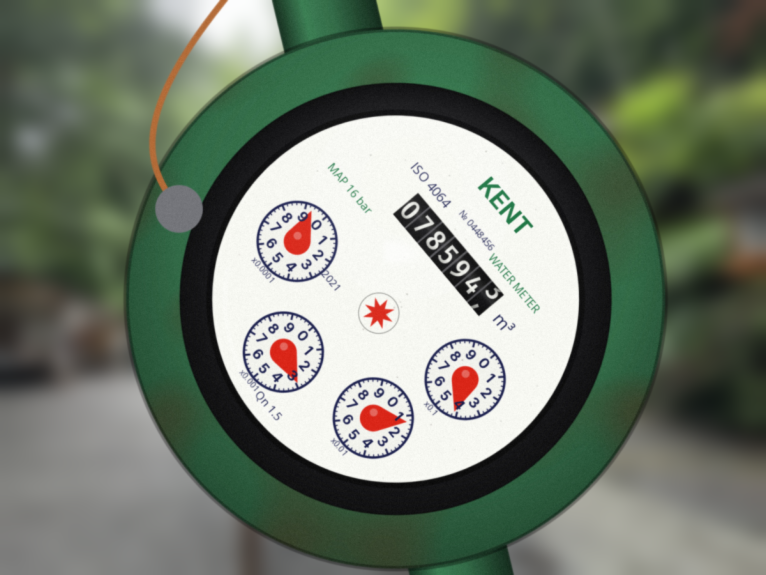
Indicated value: 785943.4129 m³
